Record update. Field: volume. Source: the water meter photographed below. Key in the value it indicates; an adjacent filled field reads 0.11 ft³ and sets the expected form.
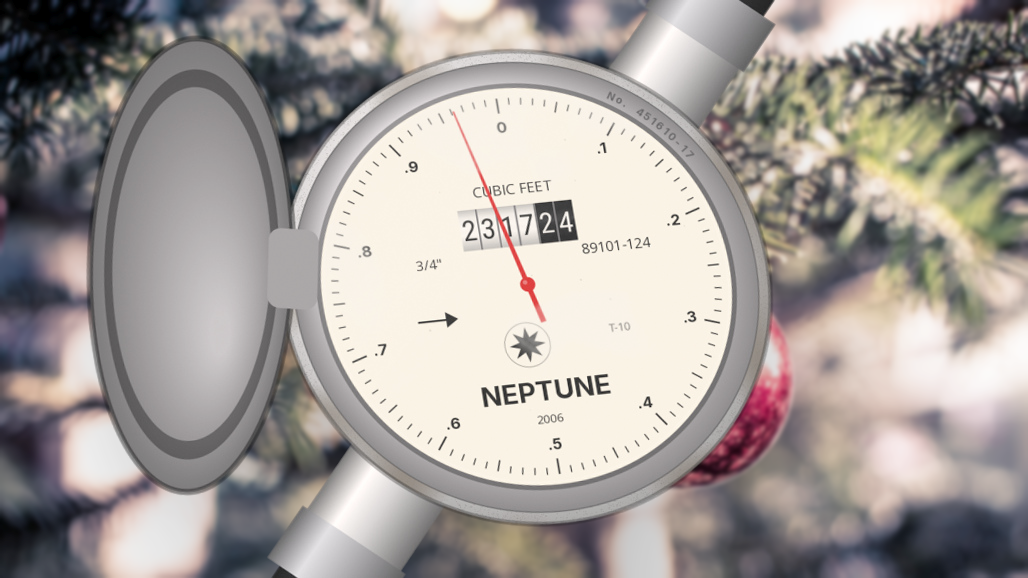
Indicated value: 231723.96 ft³
